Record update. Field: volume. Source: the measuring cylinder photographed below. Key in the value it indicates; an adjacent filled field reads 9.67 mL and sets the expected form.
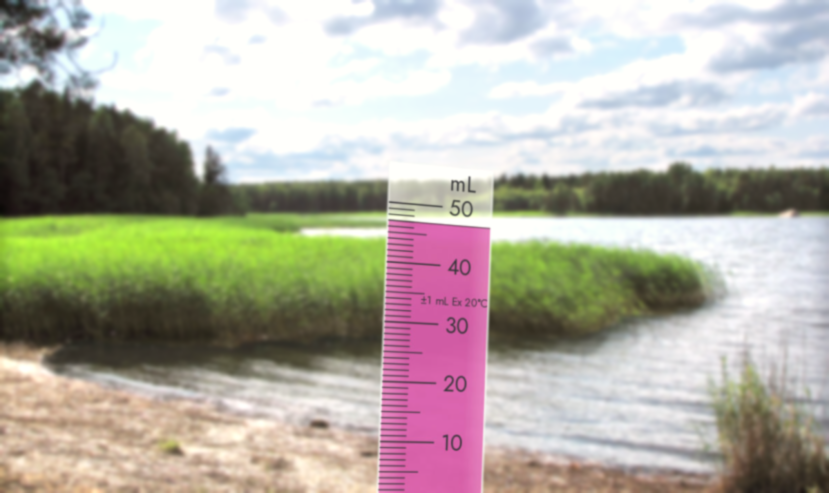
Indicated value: 47 mL
